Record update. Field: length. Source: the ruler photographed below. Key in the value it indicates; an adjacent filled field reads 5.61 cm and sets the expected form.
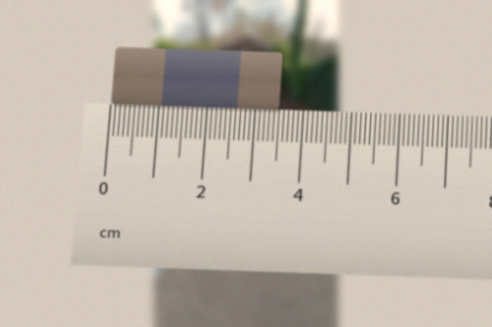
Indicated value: 3.5 cm
